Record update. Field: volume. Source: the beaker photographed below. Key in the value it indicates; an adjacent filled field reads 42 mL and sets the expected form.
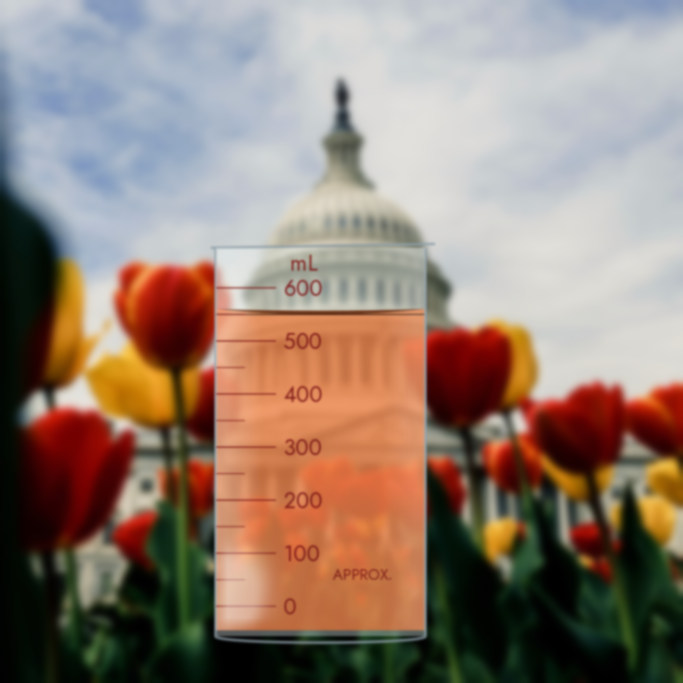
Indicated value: 550 mL
